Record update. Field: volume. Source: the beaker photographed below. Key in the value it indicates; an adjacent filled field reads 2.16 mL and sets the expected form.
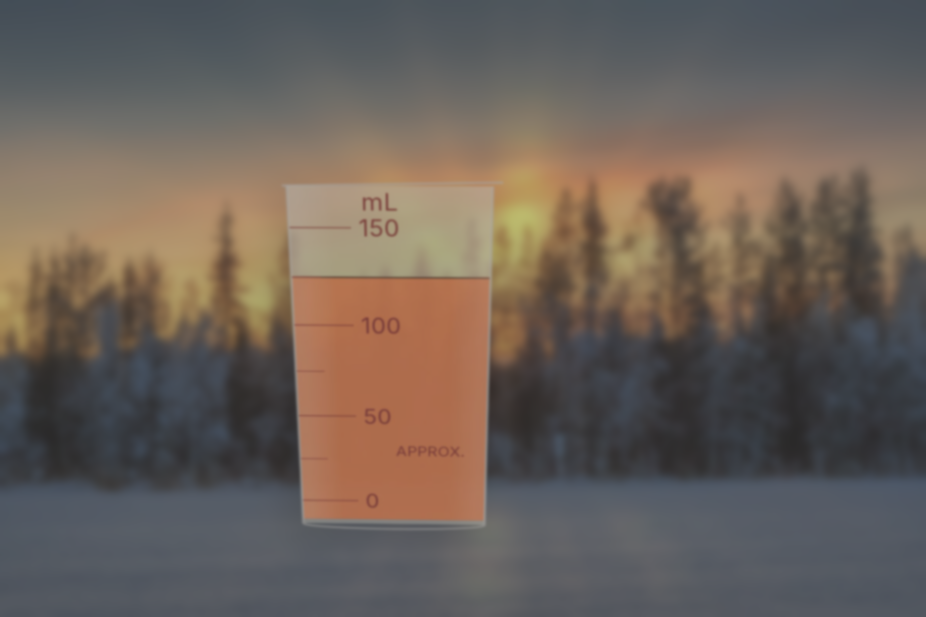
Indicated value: 125 mL
